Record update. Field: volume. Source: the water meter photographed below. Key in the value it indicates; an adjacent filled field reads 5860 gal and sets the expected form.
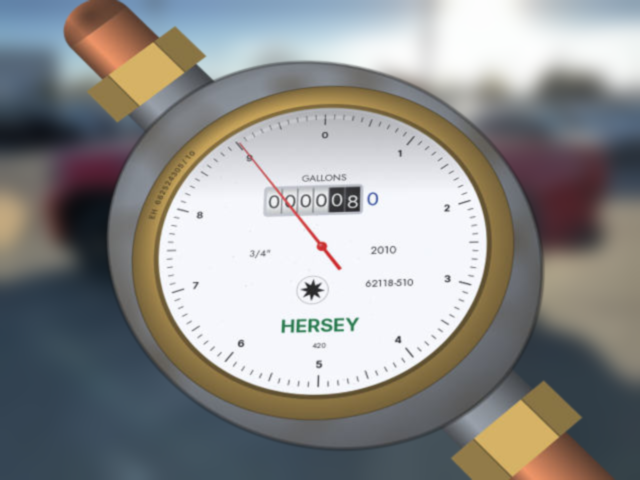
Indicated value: 79.0 gal
